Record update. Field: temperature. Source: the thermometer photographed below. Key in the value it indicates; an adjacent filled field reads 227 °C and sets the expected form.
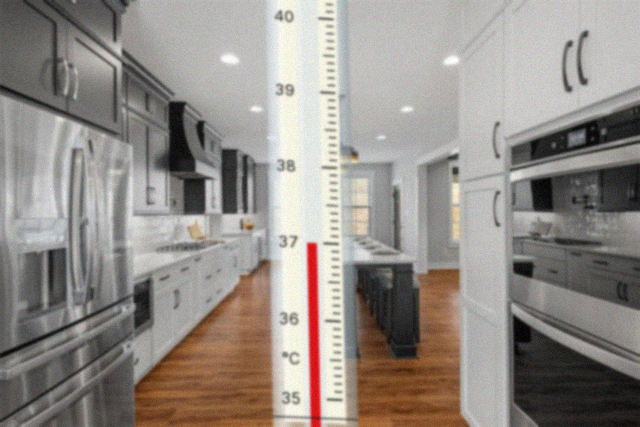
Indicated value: 37 °C
